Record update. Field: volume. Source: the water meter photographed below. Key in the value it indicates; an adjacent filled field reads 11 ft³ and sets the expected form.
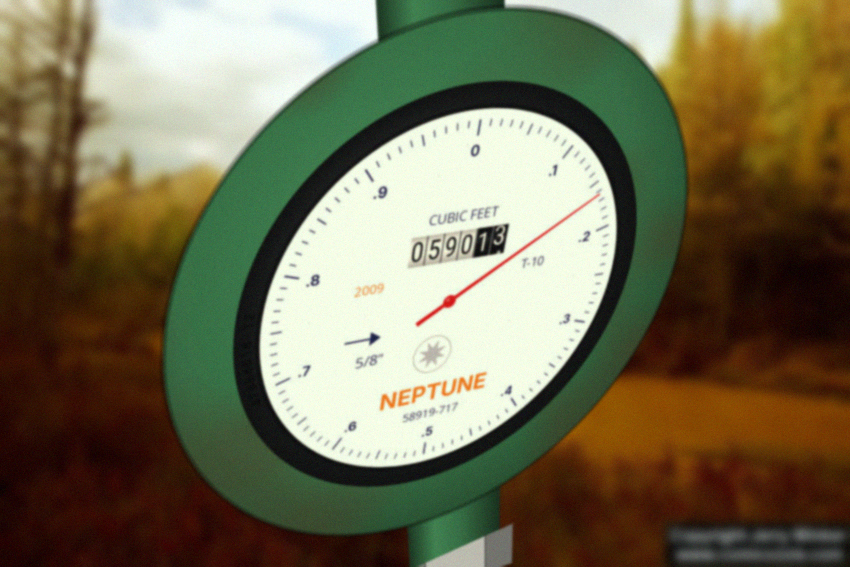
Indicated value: 59013.16 ft³
